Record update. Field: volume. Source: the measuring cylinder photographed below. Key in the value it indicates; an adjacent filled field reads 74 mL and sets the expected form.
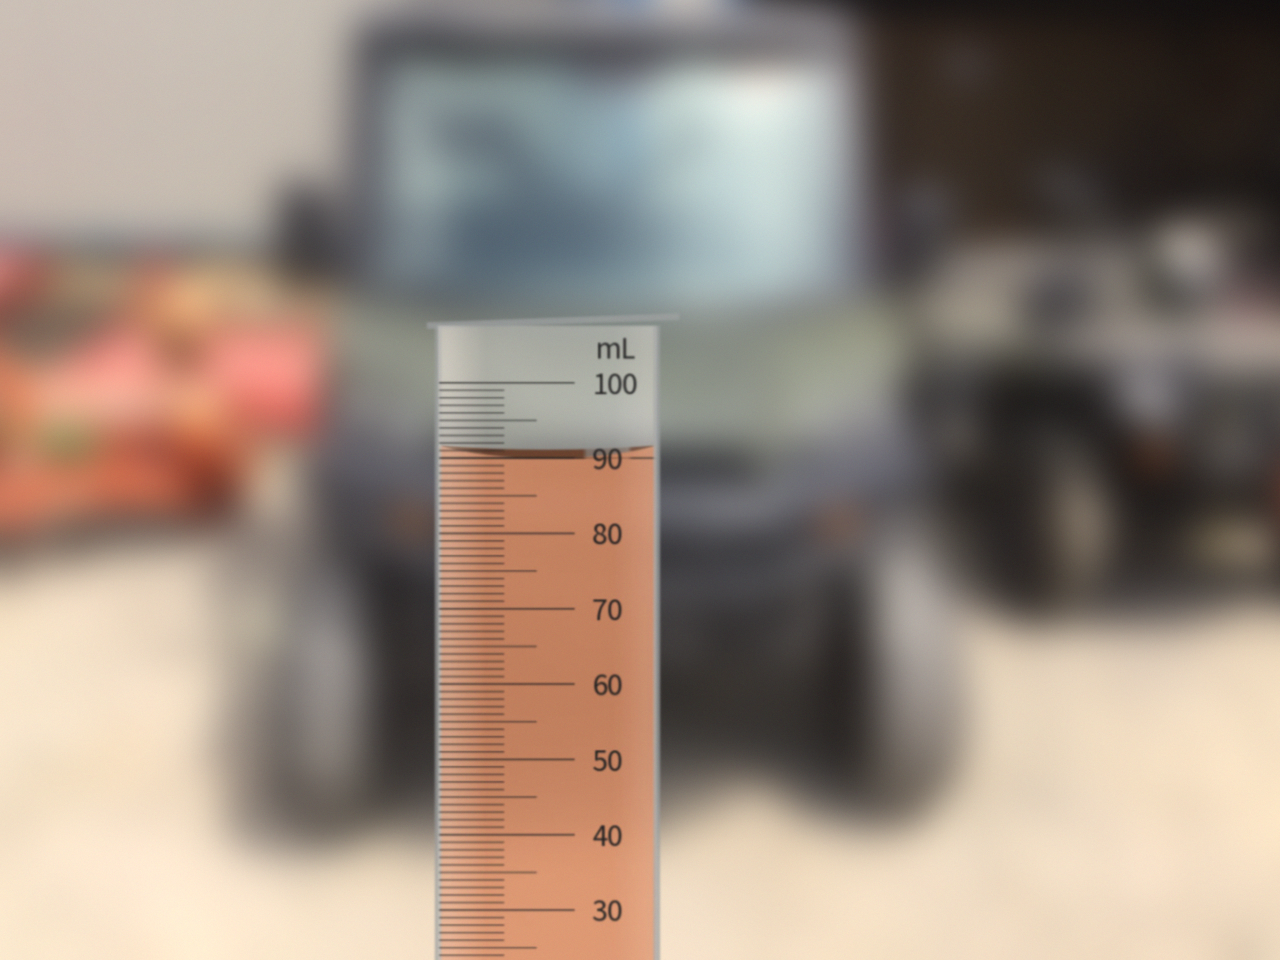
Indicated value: 90 mL
